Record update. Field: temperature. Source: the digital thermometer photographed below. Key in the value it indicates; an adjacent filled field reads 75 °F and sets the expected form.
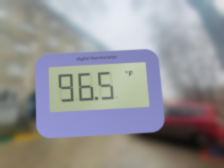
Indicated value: 96.5 °F
